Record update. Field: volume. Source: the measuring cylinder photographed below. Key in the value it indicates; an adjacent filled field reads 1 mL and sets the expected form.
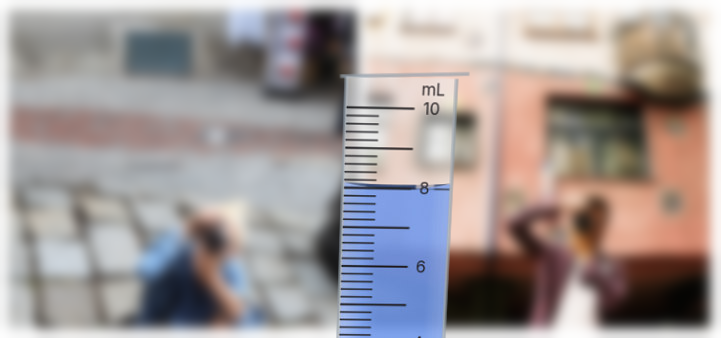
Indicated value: 8 mL
